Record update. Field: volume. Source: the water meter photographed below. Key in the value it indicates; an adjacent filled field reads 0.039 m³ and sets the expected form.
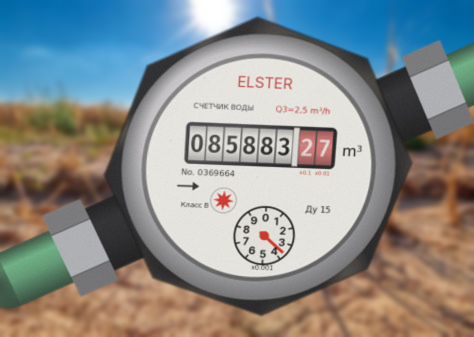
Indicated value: 85883.273 m³
